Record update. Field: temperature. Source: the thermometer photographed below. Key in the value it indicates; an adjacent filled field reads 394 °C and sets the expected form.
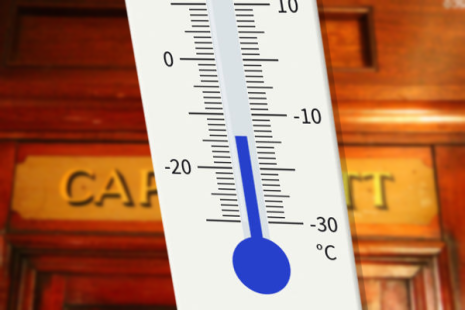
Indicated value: -14 °C
